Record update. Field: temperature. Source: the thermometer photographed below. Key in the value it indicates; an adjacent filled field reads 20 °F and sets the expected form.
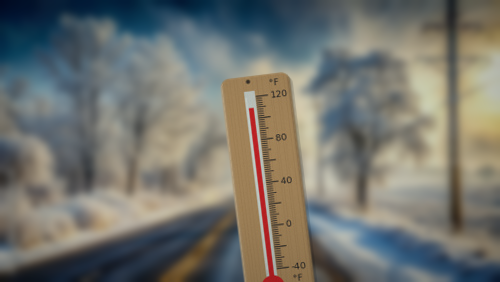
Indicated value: 110 °F
